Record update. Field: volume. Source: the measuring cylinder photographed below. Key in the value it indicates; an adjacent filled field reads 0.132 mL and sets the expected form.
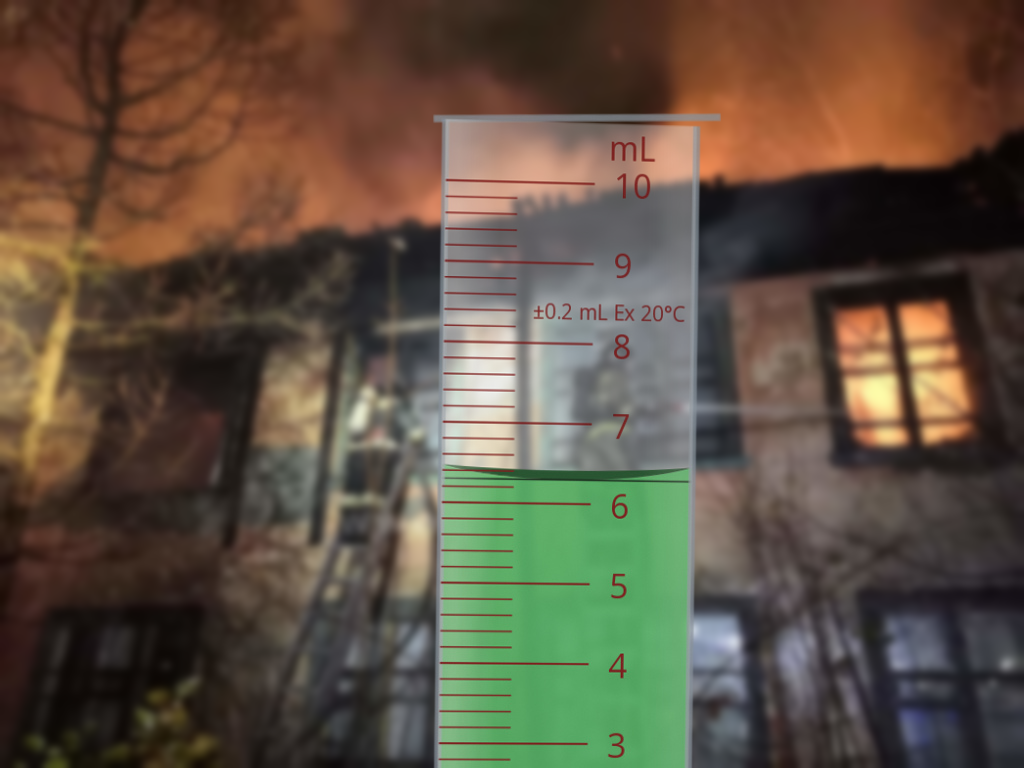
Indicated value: 6.3 mL
